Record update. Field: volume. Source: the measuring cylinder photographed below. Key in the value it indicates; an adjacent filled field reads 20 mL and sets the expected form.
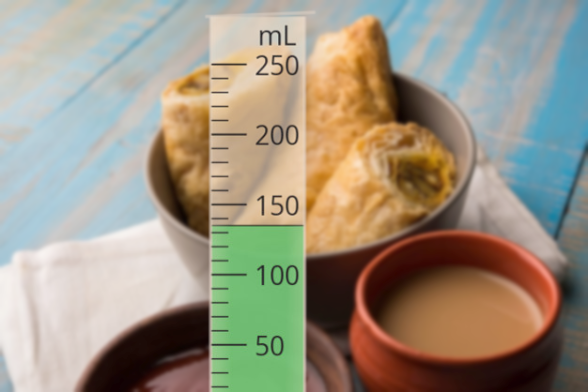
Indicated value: 135 mL
